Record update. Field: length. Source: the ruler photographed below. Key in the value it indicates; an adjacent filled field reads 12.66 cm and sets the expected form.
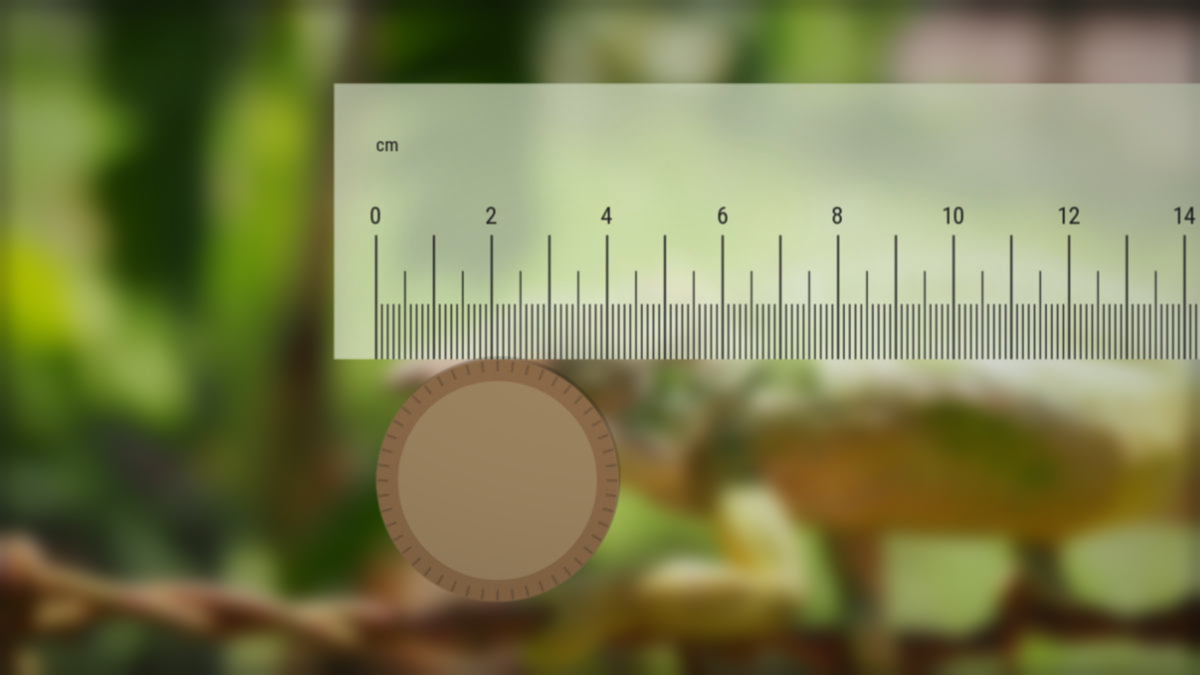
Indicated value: 4.2 cm
